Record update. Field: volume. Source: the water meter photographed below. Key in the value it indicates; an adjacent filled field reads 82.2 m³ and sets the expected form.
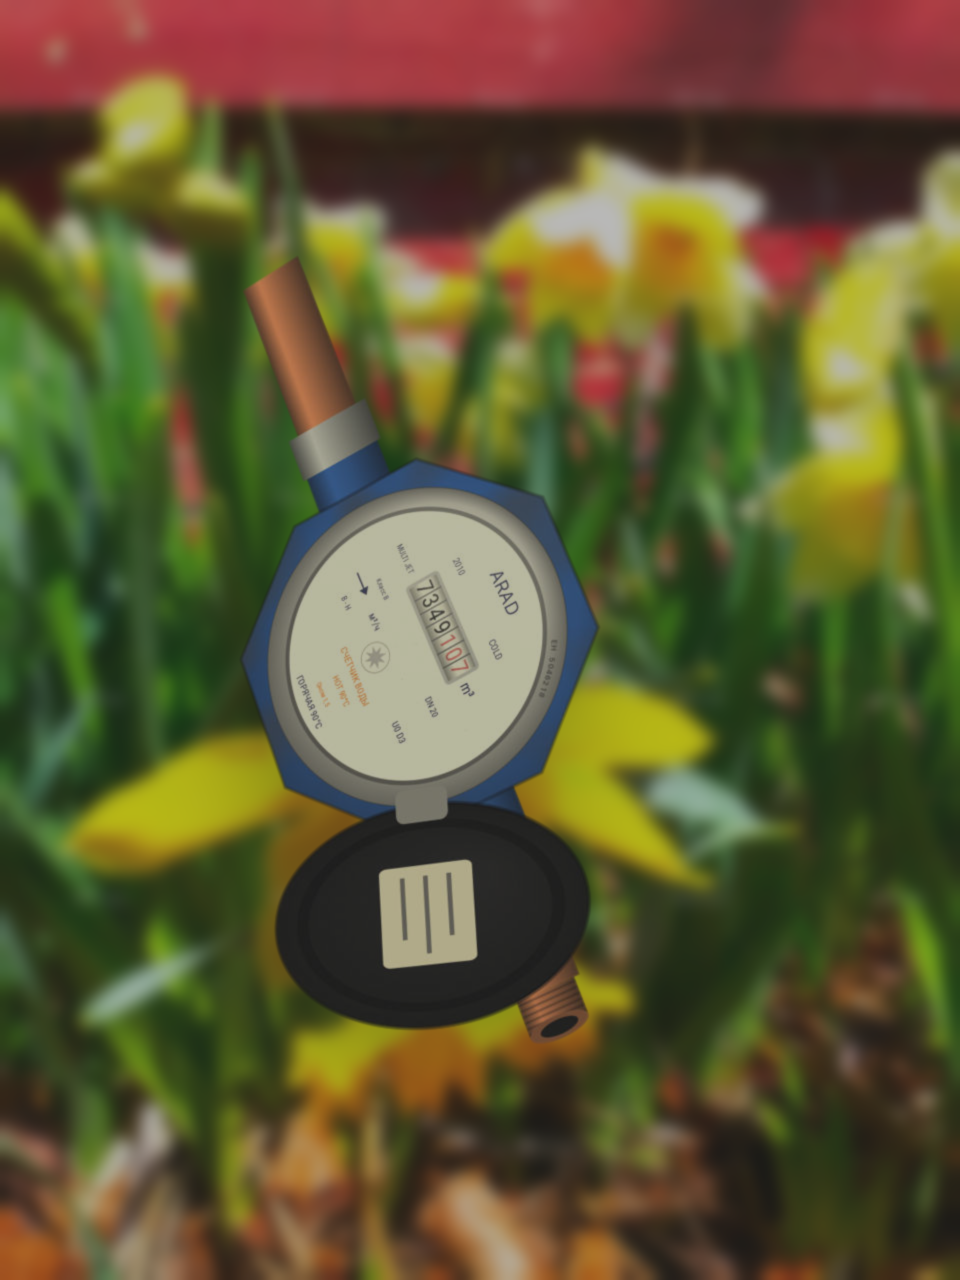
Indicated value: 7349.107 m³
